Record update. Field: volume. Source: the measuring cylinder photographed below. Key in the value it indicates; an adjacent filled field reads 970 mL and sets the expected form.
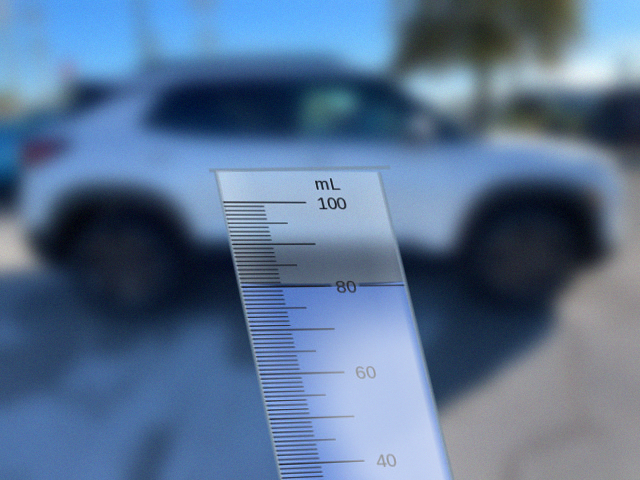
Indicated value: 80 mL
